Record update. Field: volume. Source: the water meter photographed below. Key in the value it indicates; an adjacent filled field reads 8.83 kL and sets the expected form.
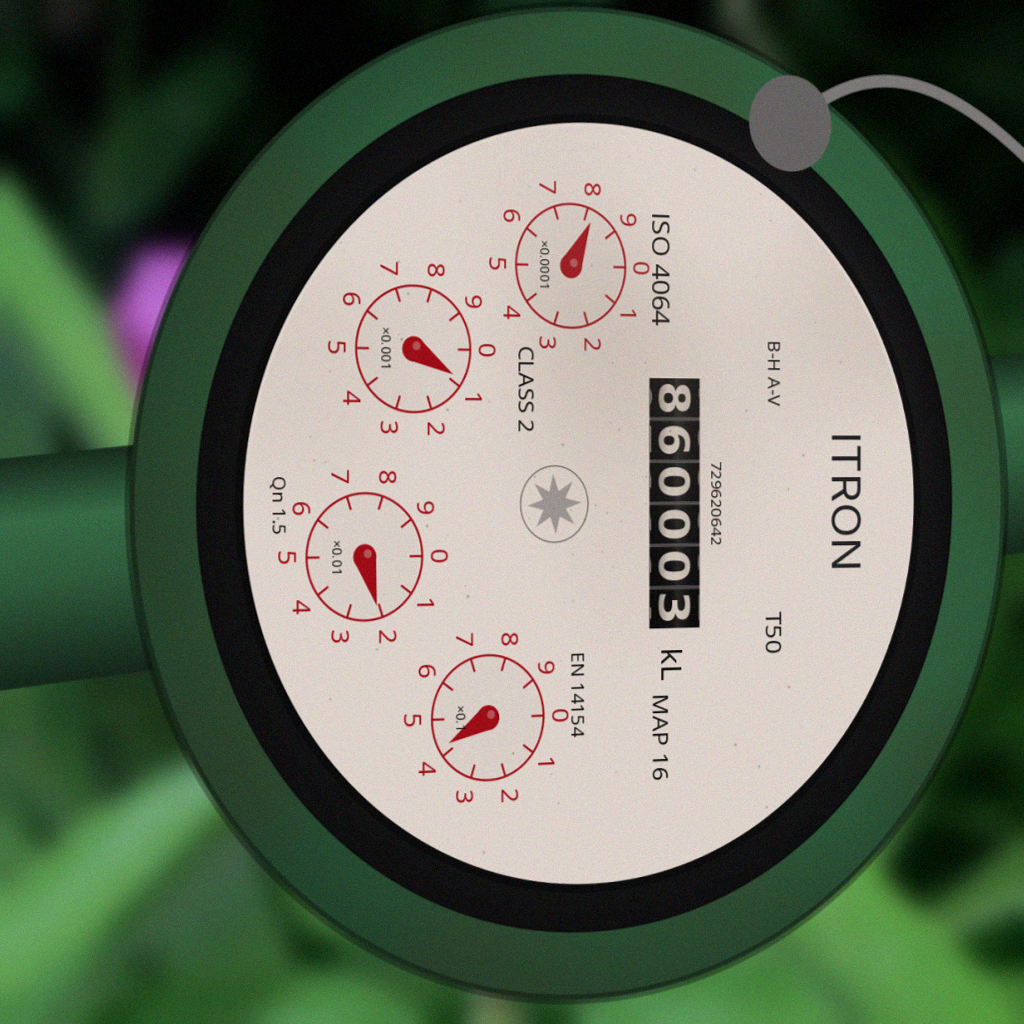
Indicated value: 860003.4208 kL
